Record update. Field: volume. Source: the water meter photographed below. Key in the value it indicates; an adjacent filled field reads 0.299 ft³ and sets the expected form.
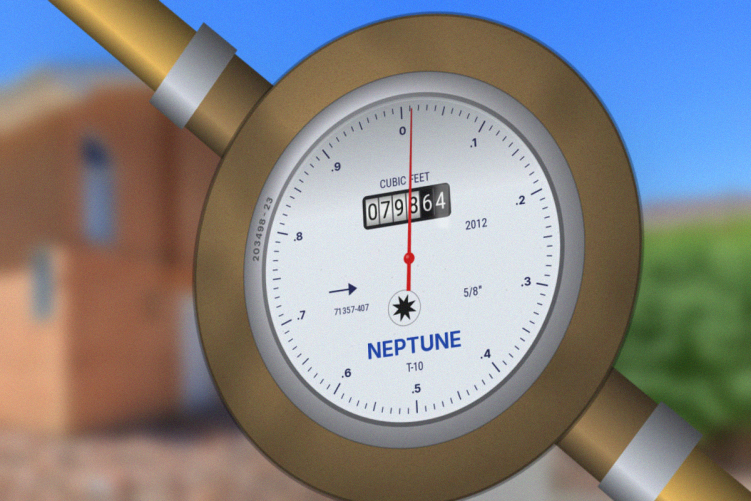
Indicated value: 79864.01 ft³
